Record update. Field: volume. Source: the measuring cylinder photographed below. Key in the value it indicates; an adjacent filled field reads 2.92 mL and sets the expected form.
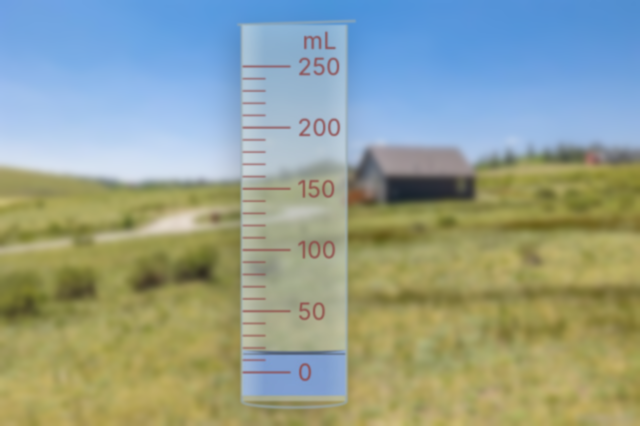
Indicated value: 15 mL
